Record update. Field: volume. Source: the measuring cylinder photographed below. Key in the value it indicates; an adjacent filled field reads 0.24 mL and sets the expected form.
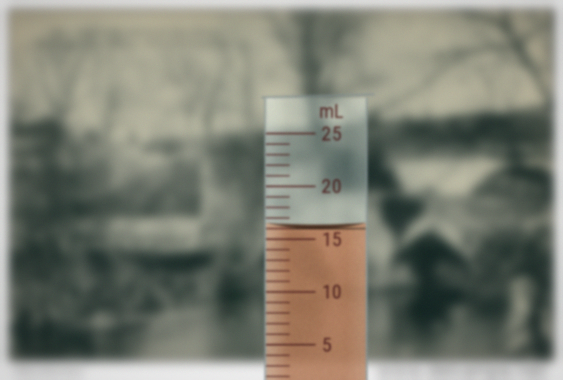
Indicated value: 16 mL
